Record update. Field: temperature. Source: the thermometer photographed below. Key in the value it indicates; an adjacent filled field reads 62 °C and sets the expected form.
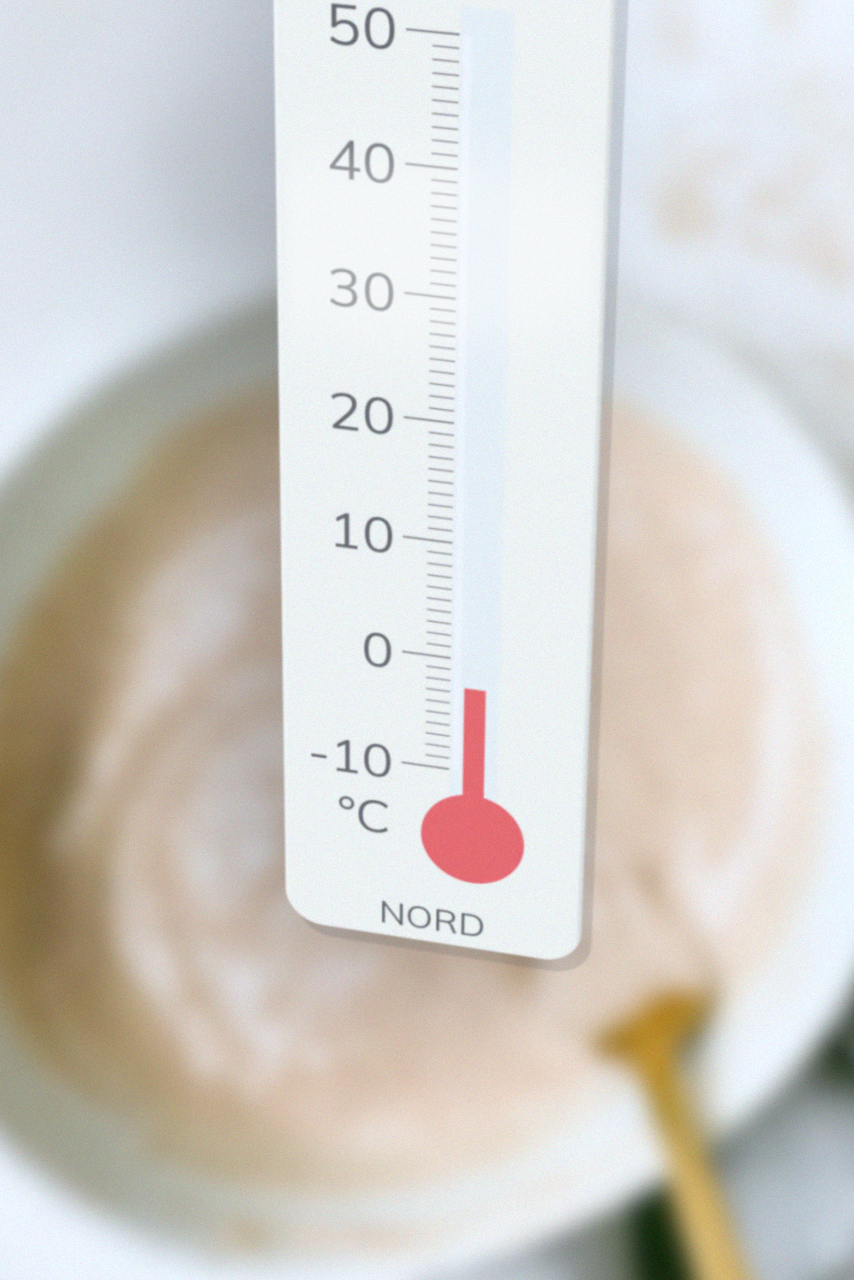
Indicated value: -2.5 °C
